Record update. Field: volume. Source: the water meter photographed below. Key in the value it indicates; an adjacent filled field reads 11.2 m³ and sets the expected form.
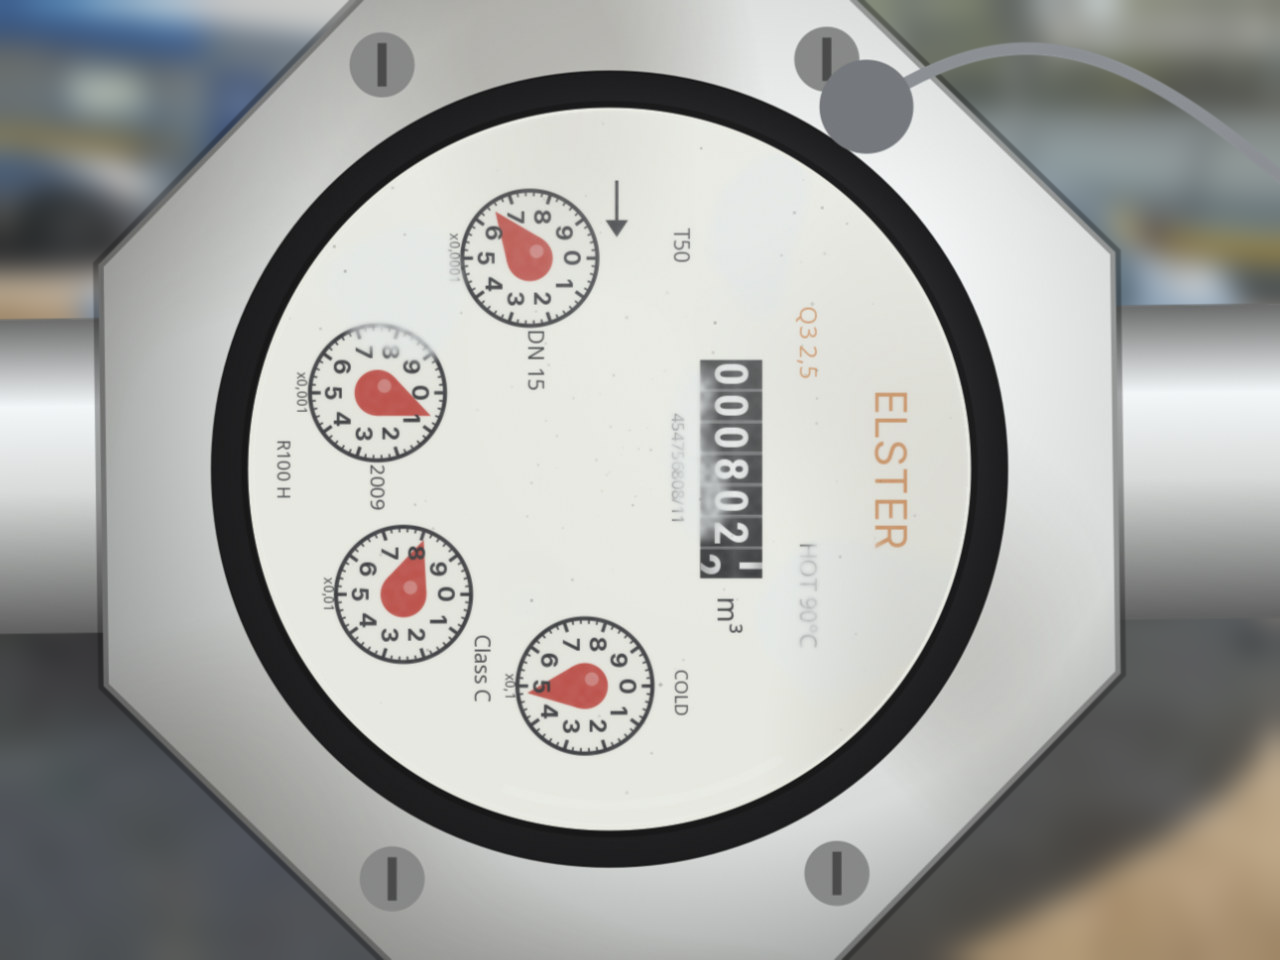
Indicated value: 8021.4806 m³
